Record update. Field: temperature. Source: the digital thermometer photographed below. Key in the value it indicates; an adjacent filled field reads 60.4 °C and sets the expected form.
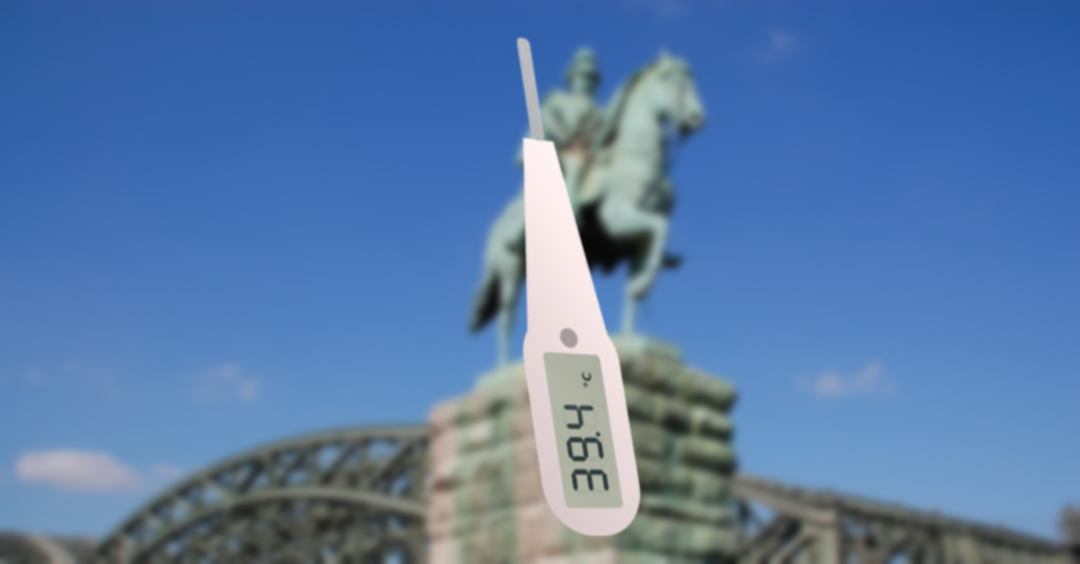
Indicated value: 39.4 °C
